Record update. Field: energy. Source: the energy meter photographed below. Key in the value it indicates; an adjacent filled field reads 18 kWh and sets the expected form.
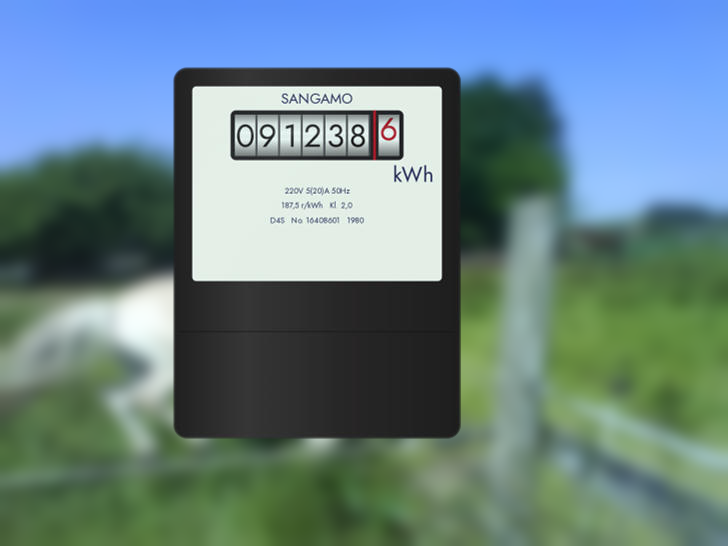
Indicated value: 91238.6 kWh
